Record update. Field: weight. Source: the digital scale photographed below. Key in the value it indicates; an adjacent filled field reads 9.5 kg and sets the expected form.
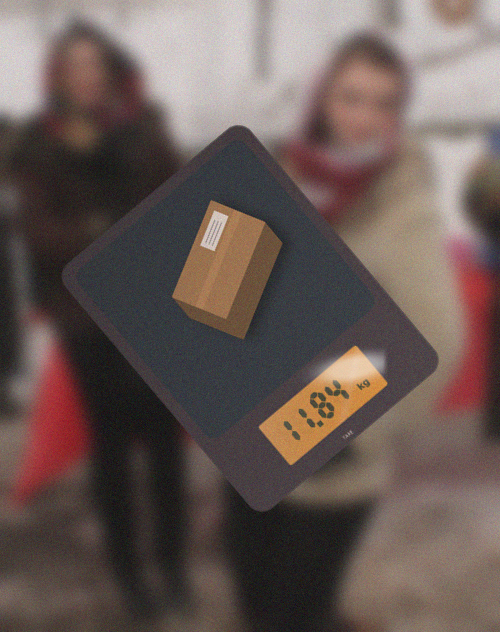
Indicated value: 11.84 kg
